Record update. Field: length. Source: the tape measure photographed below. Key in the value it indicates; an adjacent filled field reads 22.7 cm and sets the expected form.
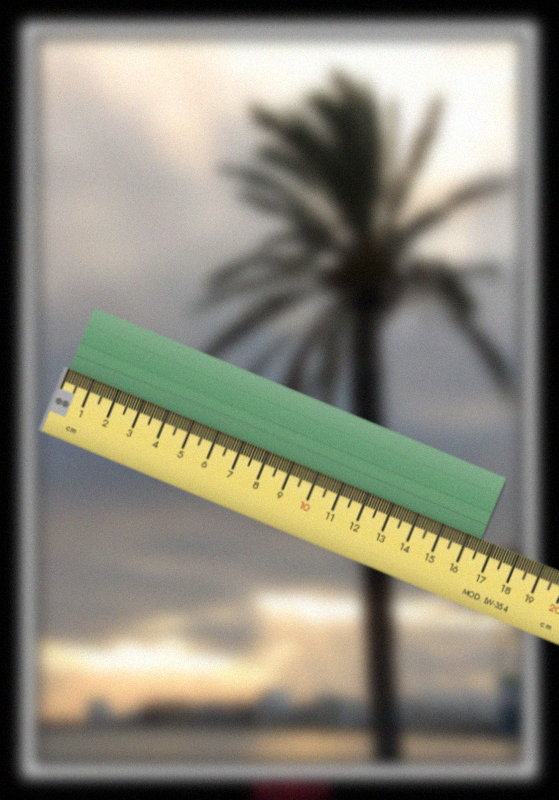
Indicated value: 16.5 cm
